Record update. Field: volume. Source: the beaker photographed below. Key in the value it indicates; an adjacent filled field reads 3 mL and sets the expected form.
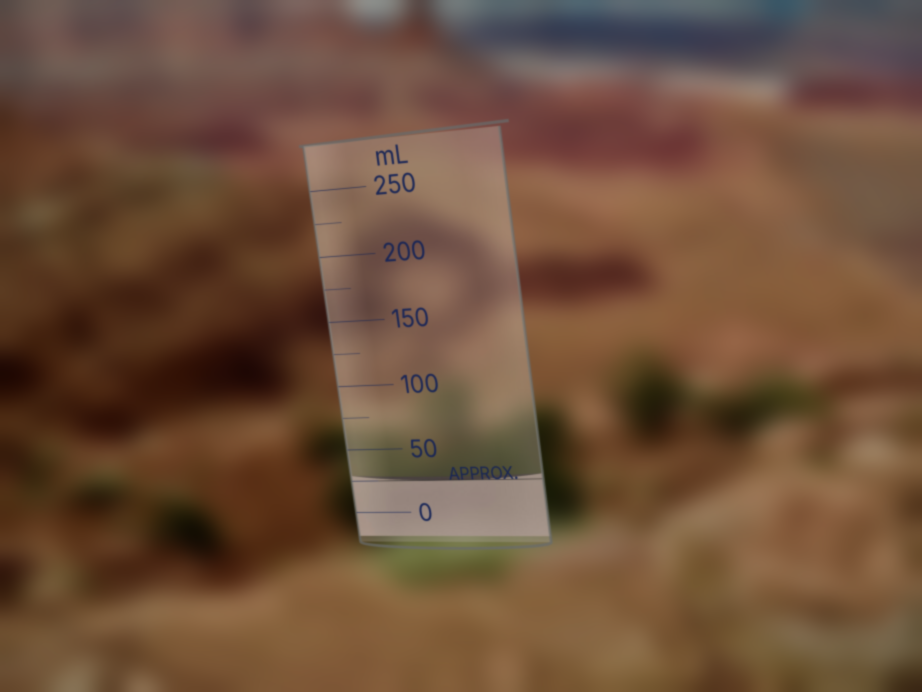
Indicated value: 25 mL
